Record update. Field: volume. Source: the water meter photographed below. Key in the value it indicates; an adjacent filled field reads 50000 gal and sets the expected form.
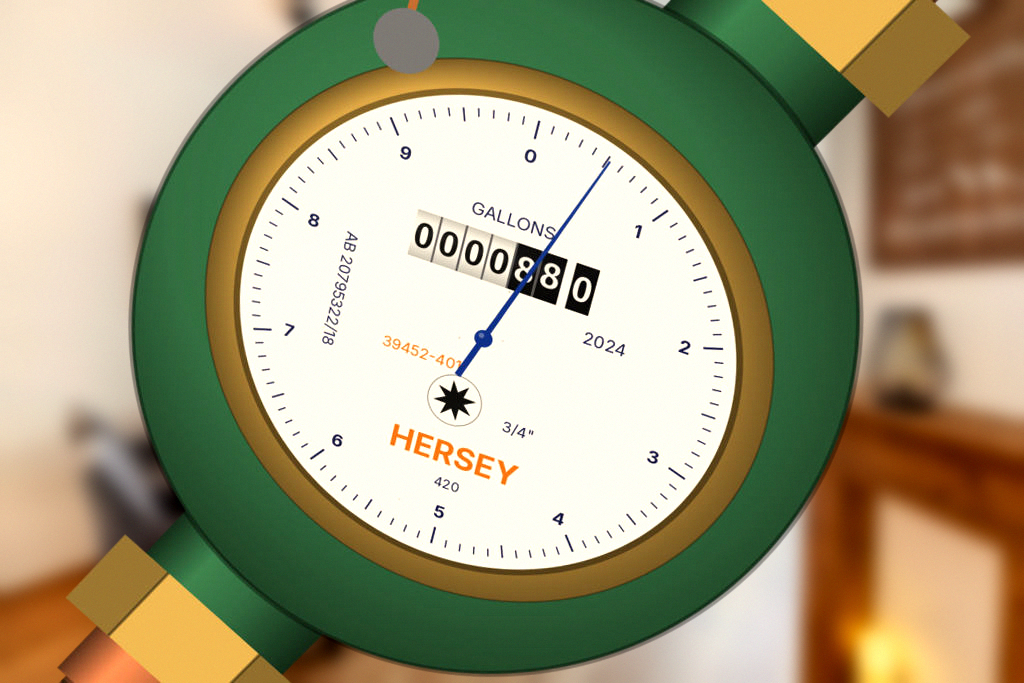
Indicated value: 880.5 gal
